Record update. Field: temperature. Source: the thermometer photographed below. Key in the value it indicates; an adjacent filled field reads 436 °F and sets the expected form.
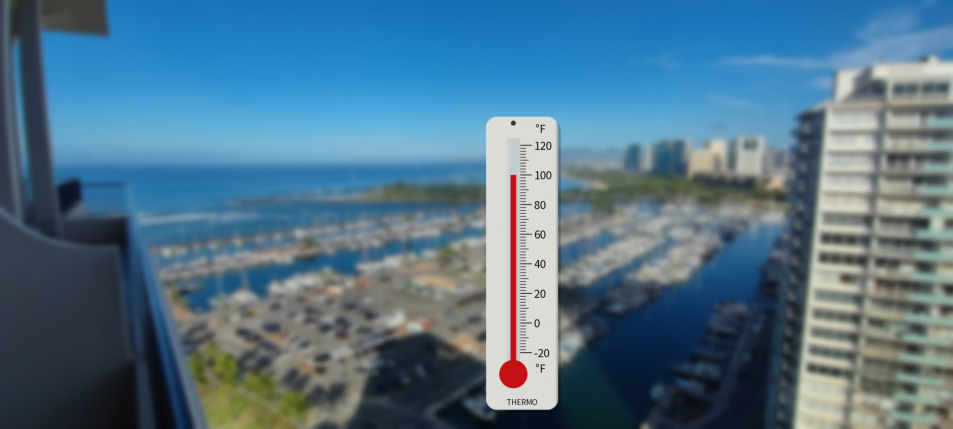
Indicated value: 100 °F
